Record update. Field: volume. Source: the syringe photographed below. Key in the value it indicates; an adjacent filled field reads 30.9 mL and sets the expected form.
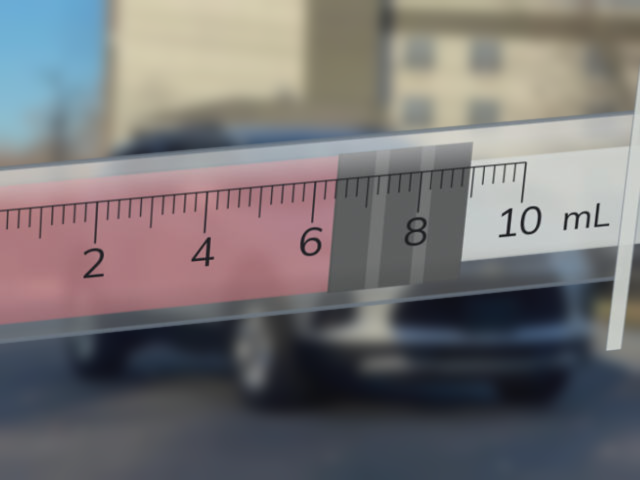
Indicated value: 6.4 mL
